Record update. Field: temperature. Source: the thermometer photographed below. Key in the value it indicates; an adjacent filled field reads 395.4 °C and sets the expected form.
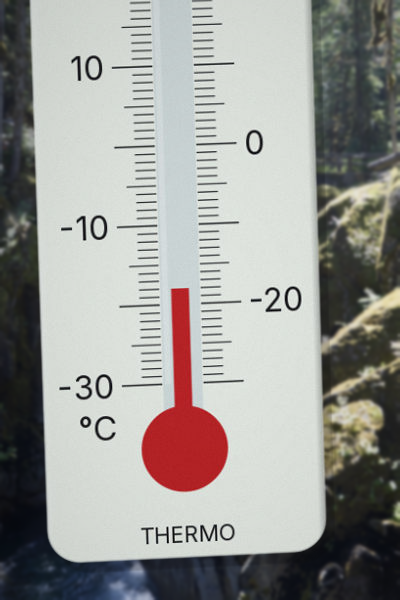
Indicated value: -18 °C
